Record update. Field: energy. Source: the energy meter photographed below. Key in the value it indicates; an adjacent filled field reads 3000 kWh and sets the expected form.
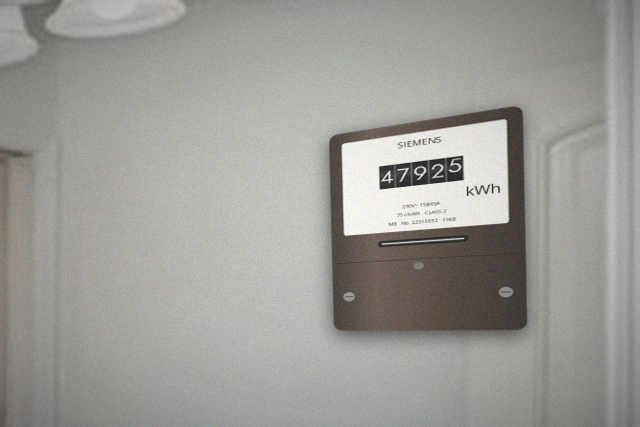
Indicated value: 47925 kWh
